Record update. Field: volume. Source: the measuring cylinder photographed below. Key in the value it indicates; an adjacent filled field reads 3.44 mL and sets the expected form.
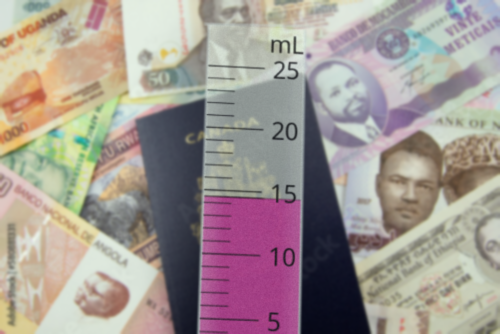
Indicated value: 14.5 mL
